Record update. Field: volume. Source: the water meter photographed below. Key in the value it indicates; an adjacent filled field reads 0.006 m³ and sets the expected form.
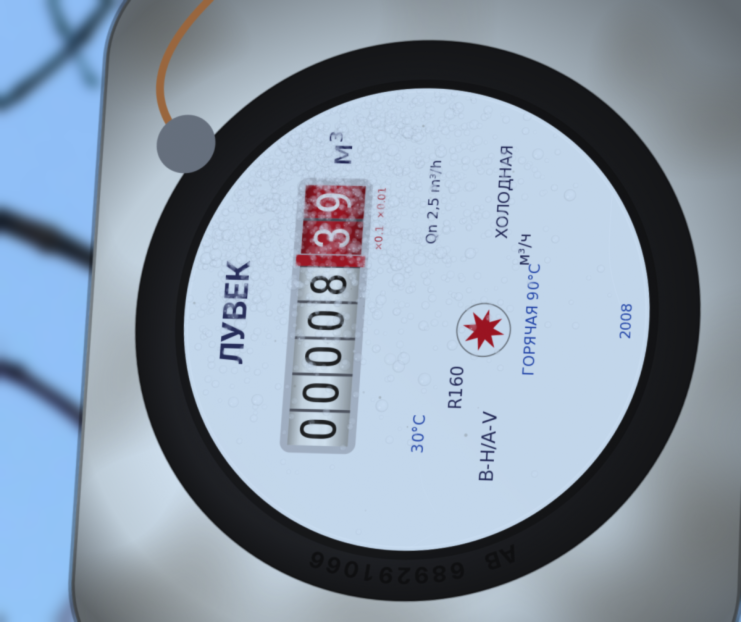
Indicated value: 8.39 m³
